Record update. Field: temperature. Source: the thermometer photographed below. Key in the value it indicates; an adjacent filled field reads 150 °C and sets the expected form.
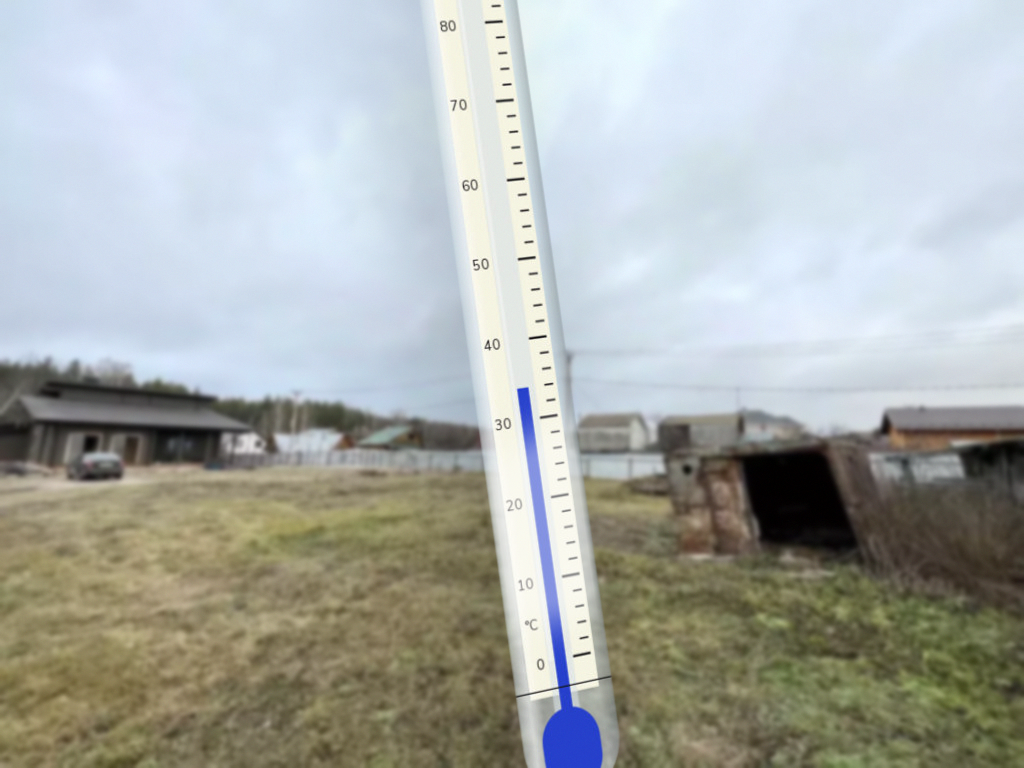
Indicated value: 34 °C
